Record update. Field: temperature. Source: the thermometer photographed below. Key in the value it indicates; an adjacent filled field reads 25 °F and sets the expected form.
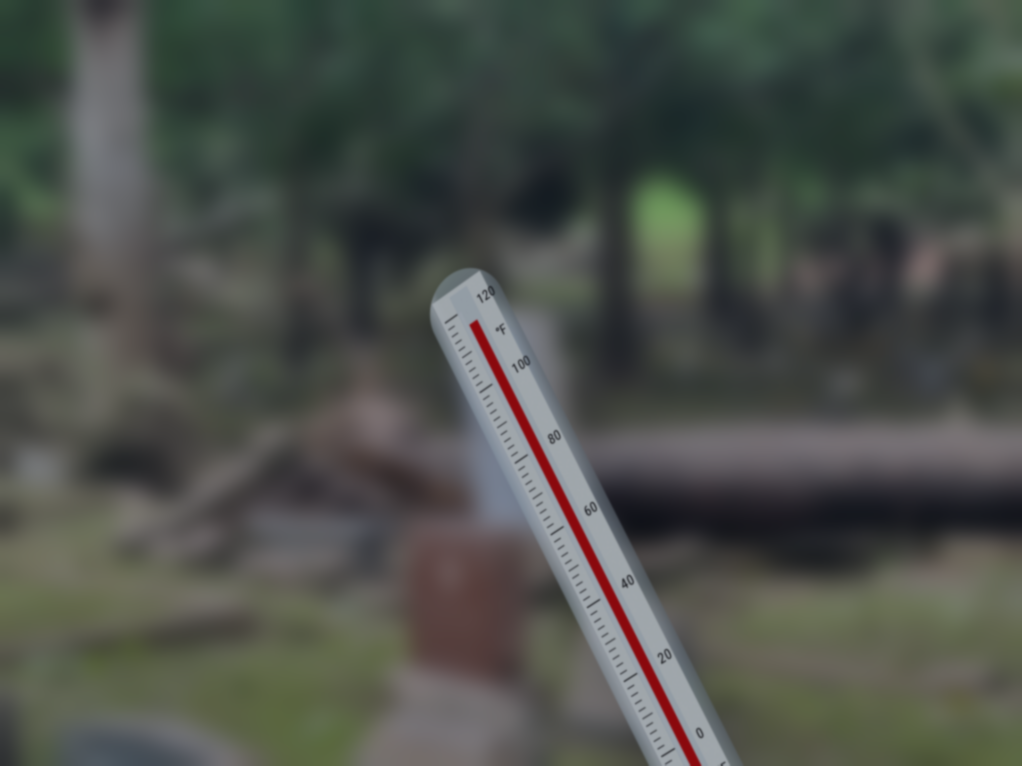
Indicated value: 116 °F
